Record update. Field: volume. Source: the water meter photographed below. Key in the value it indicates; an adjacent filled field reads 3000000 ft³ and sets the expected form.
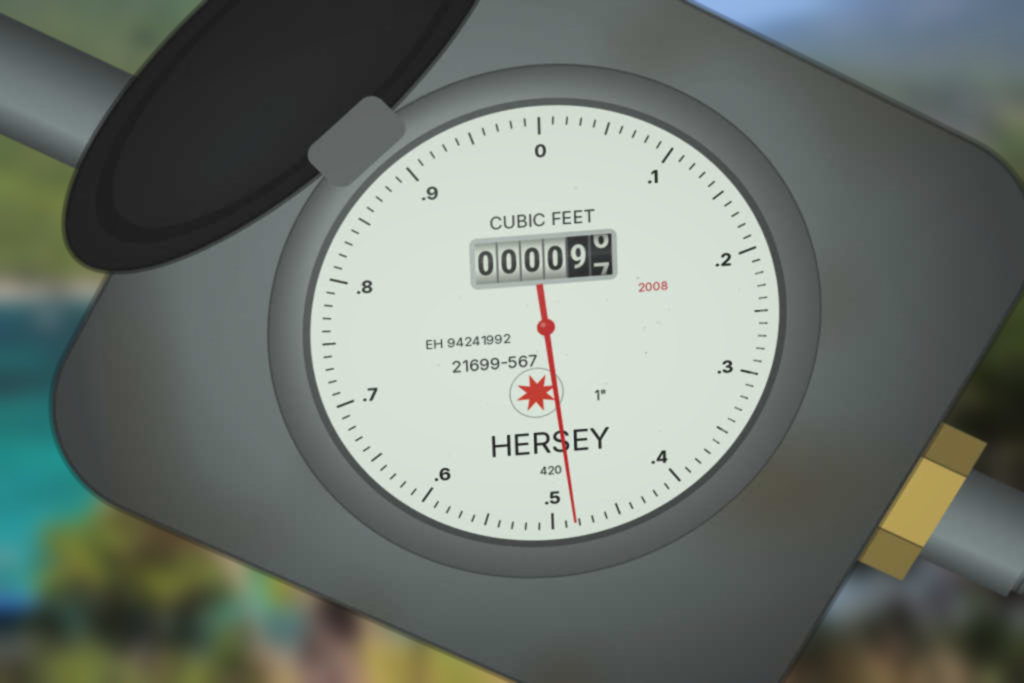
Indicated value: 96.48 ft³
